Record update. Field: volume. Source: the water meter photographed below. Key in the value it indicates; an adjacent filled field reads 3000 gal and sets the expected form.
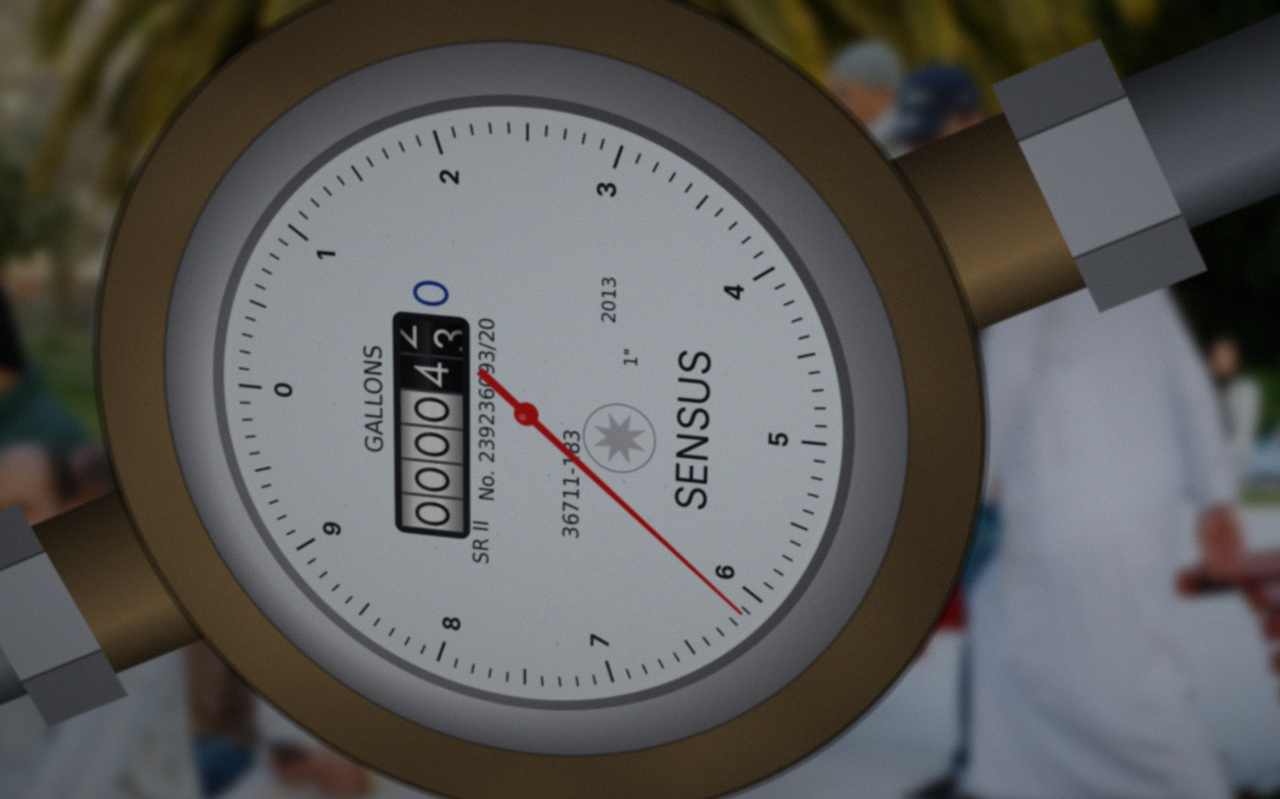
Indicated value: 426.1 gal
